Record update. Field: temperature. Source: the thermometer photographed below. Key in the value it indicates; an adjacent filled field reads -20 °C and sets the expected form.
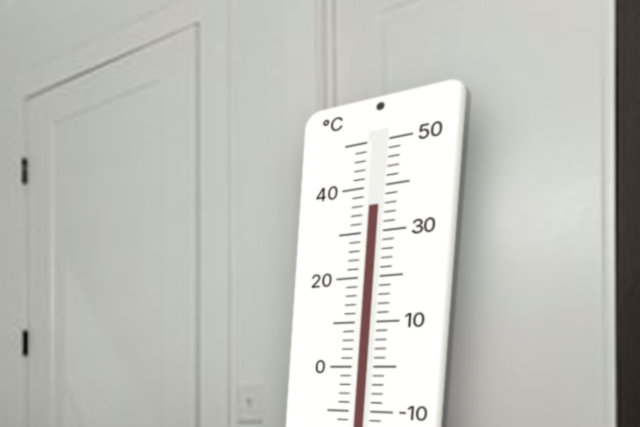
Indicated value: 36 °C
